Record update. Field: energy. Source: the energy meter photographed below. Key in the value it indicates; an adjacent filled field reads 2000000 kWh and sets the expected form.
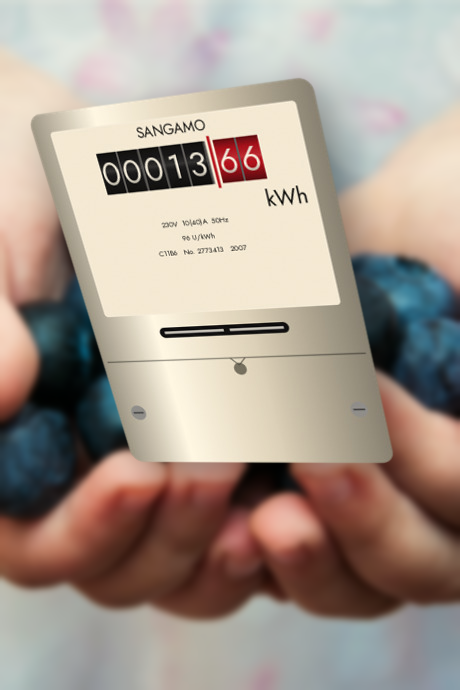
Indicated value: 13.66 kWh
